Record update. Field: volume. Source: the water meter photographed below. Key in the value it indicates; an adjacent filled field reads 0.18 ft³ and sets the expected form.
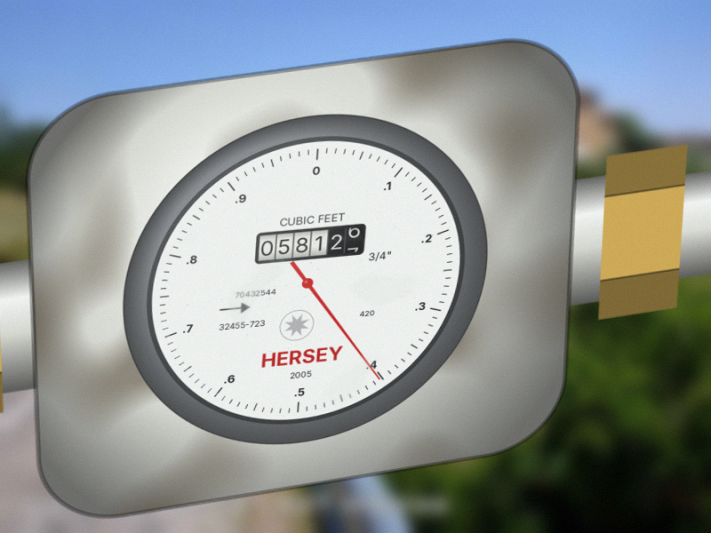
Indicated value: 58126.40 ft³
